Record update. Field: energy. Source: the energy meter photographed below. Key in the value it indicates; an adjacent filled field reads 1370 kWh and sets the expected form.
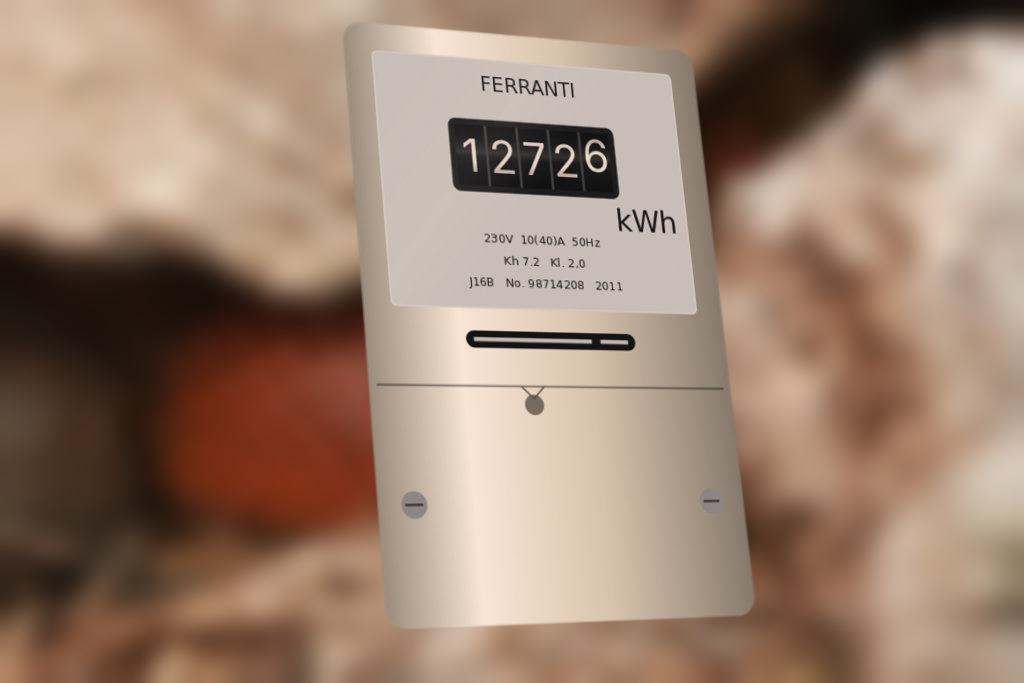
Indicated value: 12726 kWh
